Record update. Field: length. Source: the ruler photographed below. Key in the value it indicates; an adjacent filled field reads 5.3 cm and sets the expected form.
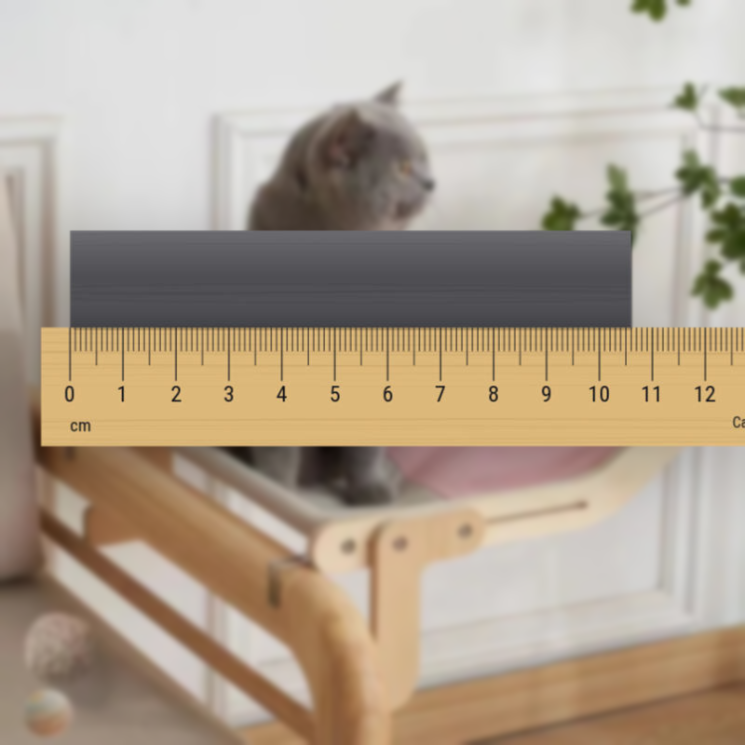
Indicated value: 10.6 cm
